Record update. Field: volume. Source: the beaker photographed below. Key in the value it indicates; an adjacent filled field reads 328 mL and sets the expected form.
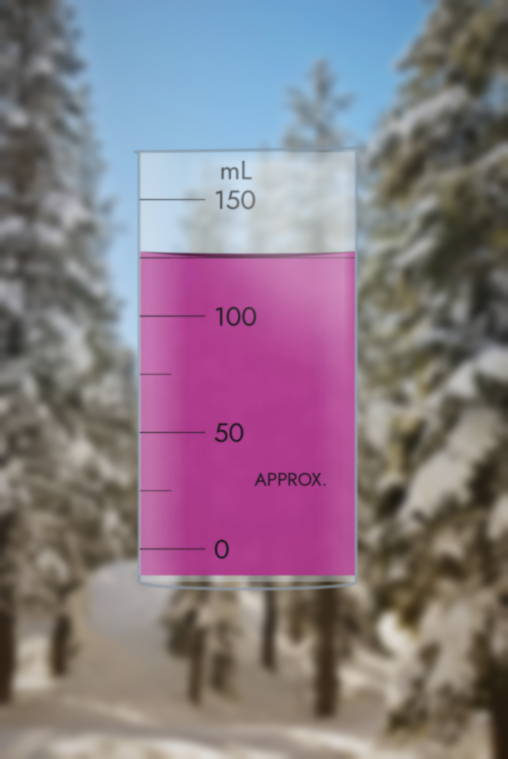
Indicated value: 125 mL
